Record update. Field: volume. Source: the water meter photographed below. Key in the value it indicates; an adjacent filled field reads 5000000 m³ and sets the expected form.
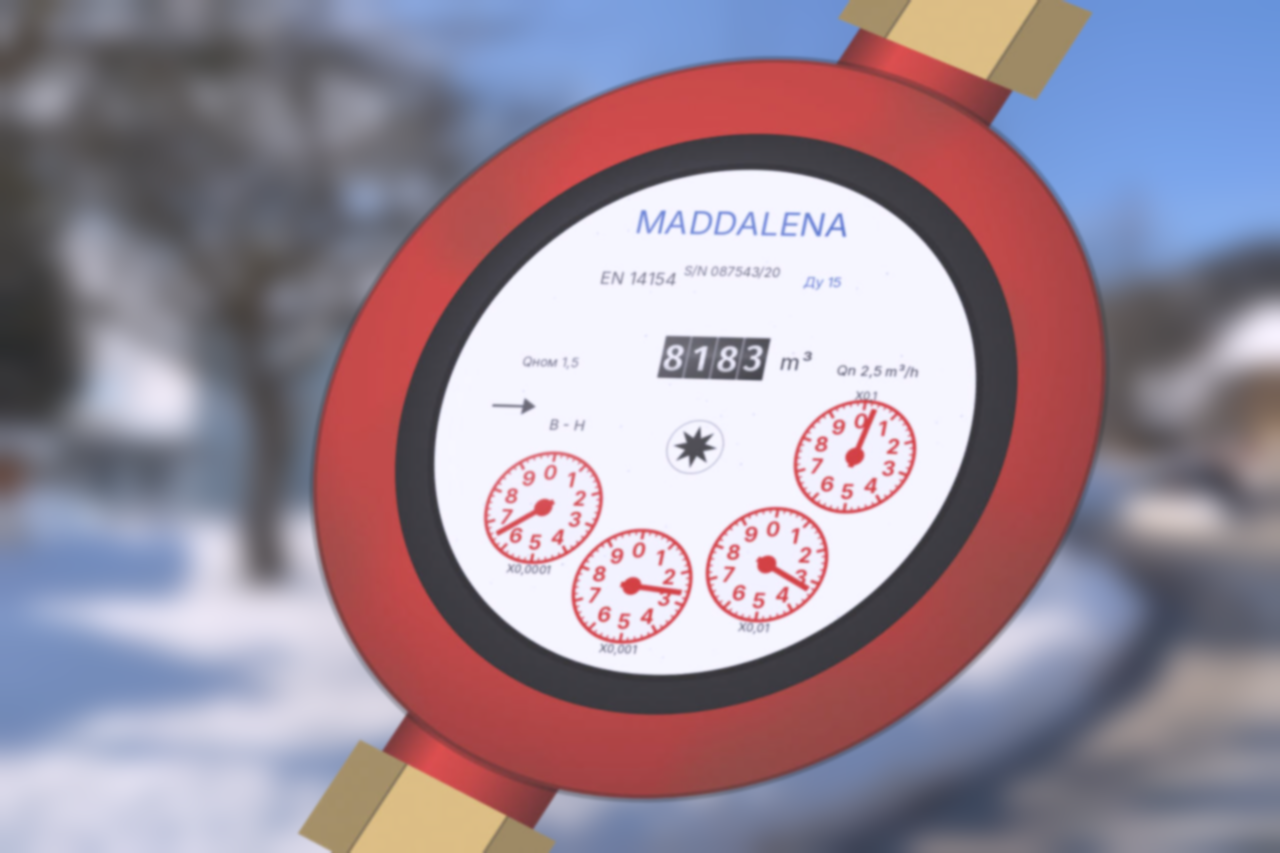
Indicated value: 8183.0326 m³
